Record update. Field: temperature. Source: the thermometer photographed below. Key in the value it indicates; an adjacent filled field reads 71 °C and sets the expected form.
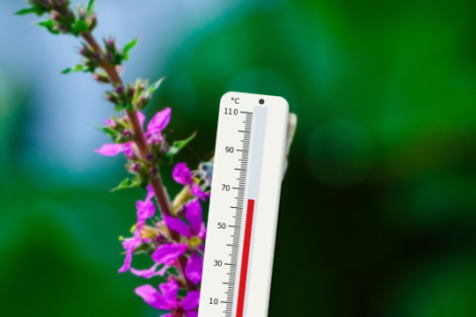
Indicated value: 65 °C
